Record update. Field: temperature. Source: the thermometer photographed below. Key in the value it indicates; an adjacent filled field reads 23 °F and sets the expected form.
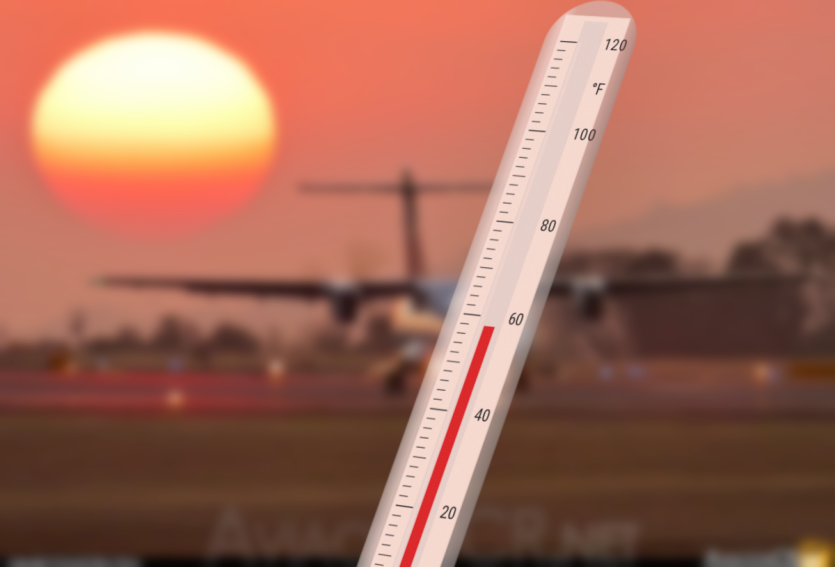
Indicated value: 58 °F
